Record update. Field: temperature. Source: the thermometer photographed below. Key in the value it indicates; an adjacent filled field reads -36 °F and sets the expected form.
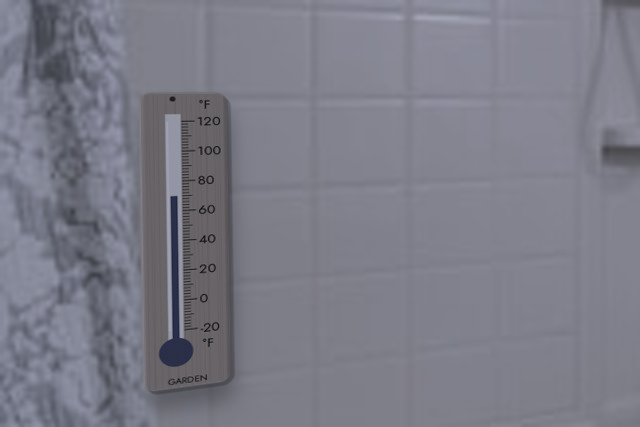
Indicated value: 70 °F
